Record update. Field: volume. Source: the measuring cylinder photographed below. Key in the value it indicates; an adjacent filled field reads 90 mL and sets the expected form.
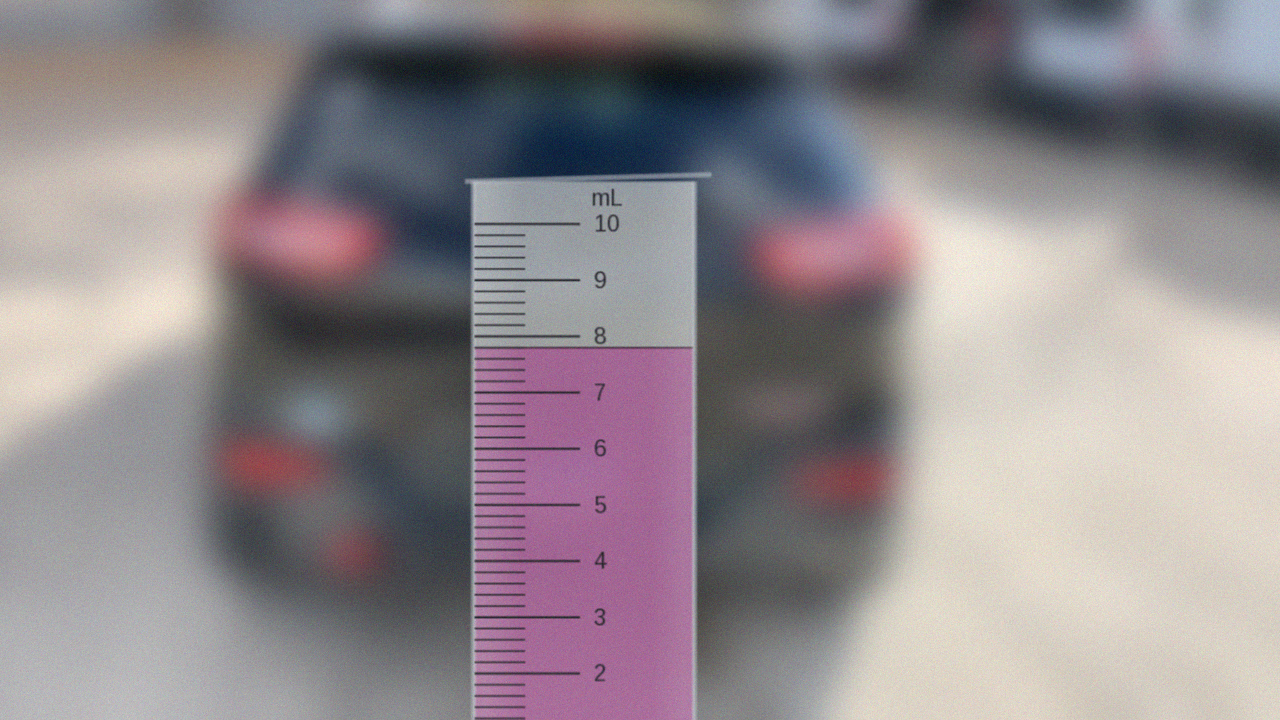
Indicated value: 7.8 mL
